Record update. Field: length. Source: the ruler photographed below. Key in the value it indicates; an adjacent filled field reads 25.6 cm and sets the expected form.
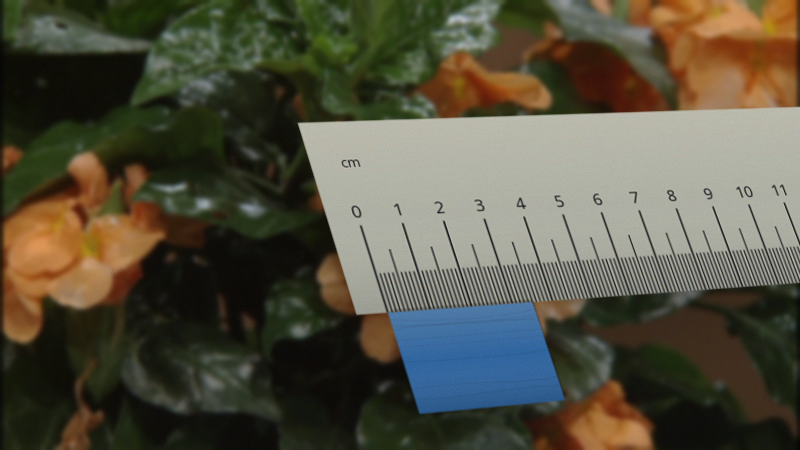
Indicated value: 3.5 cm
